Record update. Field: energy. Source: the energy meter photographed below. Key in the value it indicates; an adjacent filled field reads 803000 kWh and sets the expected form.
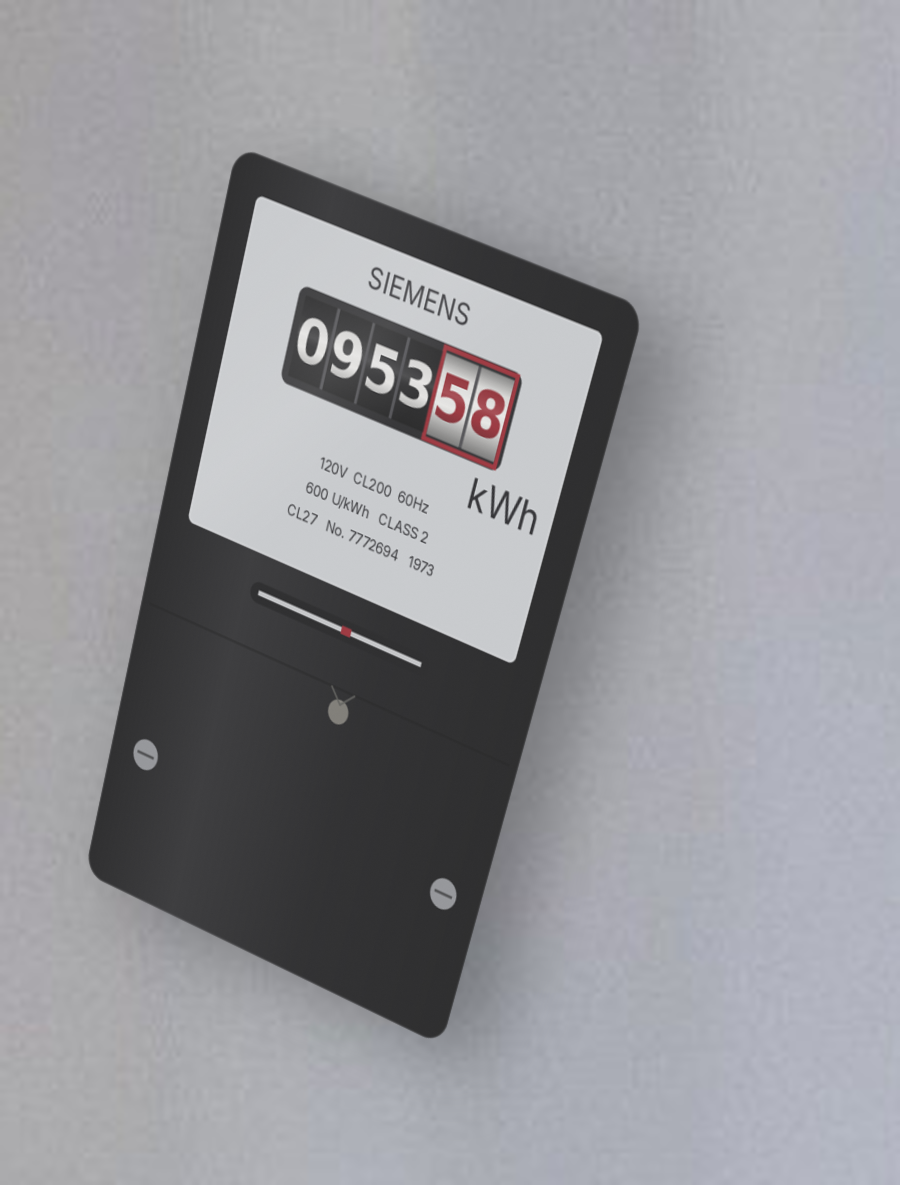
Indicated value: 953.58 kWh
